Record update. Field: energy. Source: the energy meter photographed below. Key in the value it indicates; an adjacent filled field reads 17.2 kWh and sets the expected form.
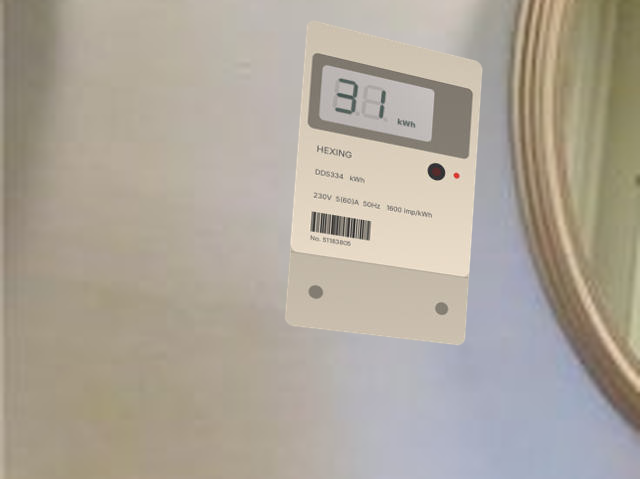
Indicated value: 31 kWh
